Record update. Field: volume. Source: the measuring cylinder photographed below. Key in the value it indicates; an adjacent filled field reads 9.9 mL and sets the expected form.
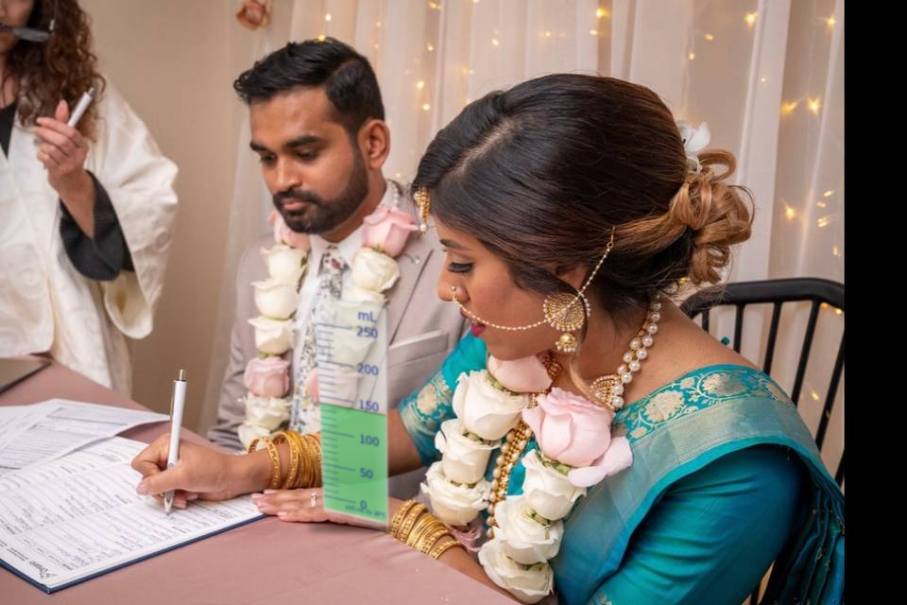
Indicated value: 140 mL
